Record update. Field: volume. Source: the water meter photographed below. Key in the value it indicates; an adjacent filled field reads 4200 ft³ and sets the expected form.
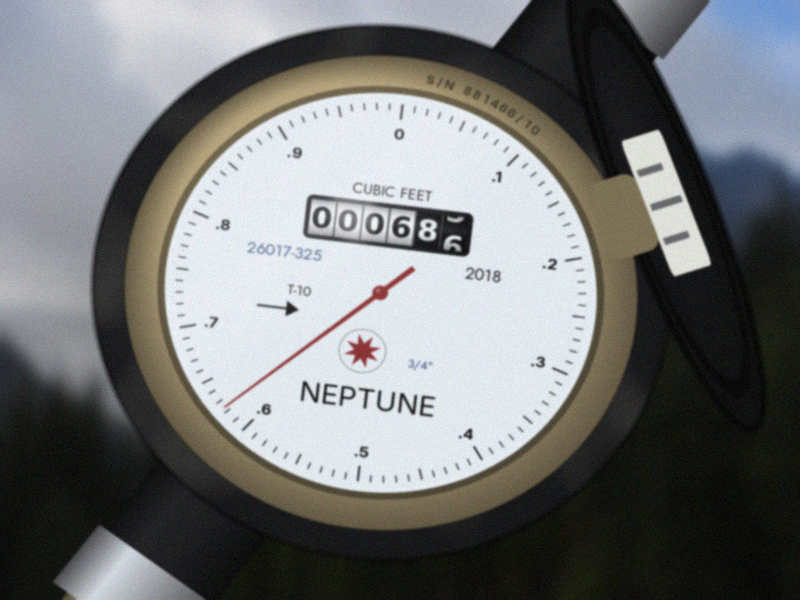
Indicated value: 685.62 ft³
